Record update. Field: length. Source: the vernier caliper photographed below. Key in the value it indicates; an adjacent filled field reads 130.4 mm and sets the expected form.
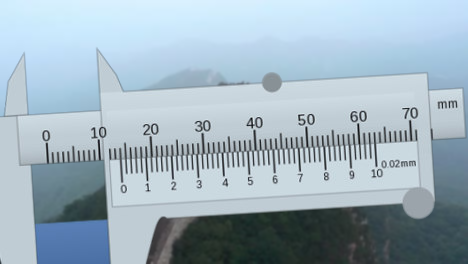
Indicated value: 14.0 mm
